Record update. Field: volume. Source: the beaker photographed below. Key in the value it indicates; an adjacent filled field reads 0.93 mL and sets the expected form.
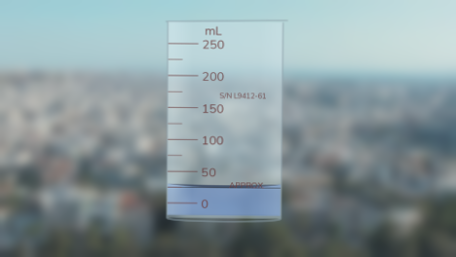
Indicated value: 25 mL
